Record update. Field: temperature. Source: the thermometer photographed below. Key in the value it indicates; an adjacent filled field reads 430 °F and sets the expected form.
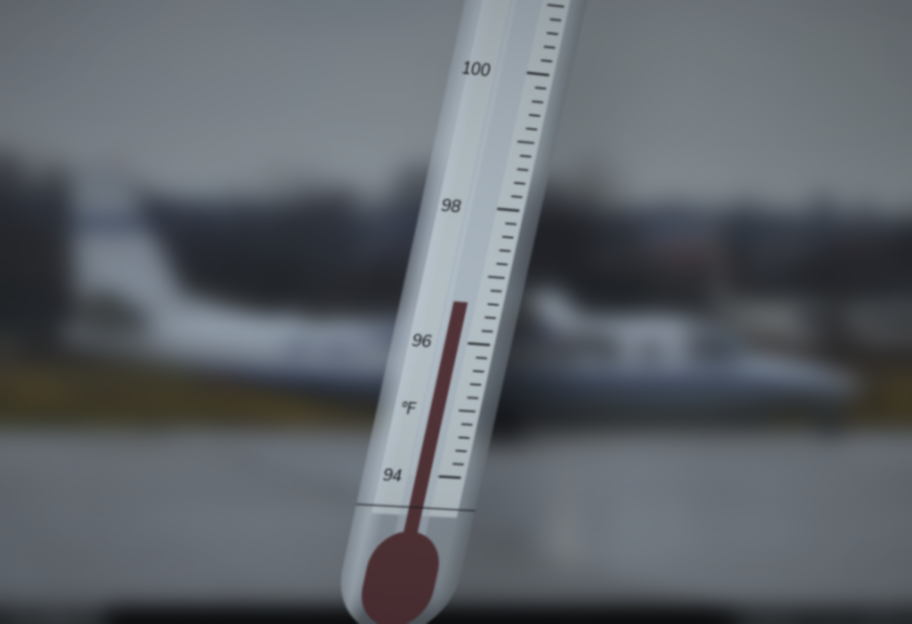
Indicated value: 96.6 °F
